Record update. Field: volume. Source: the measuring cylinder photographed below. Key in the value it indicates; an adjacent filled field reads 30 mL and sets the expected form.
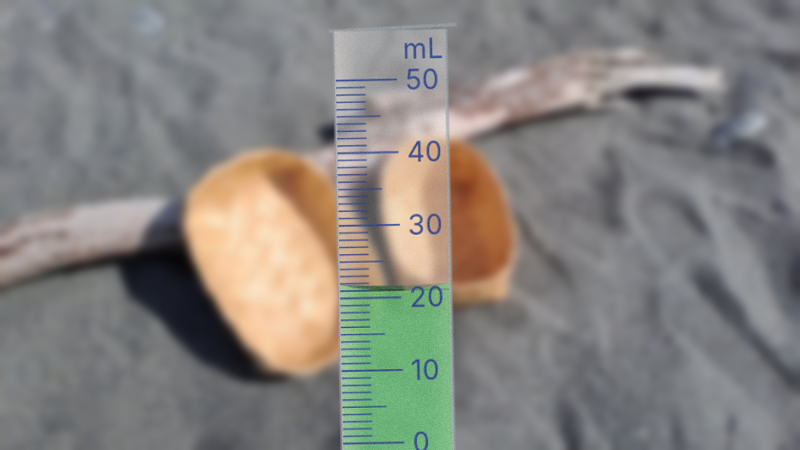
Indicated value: 21 mL
